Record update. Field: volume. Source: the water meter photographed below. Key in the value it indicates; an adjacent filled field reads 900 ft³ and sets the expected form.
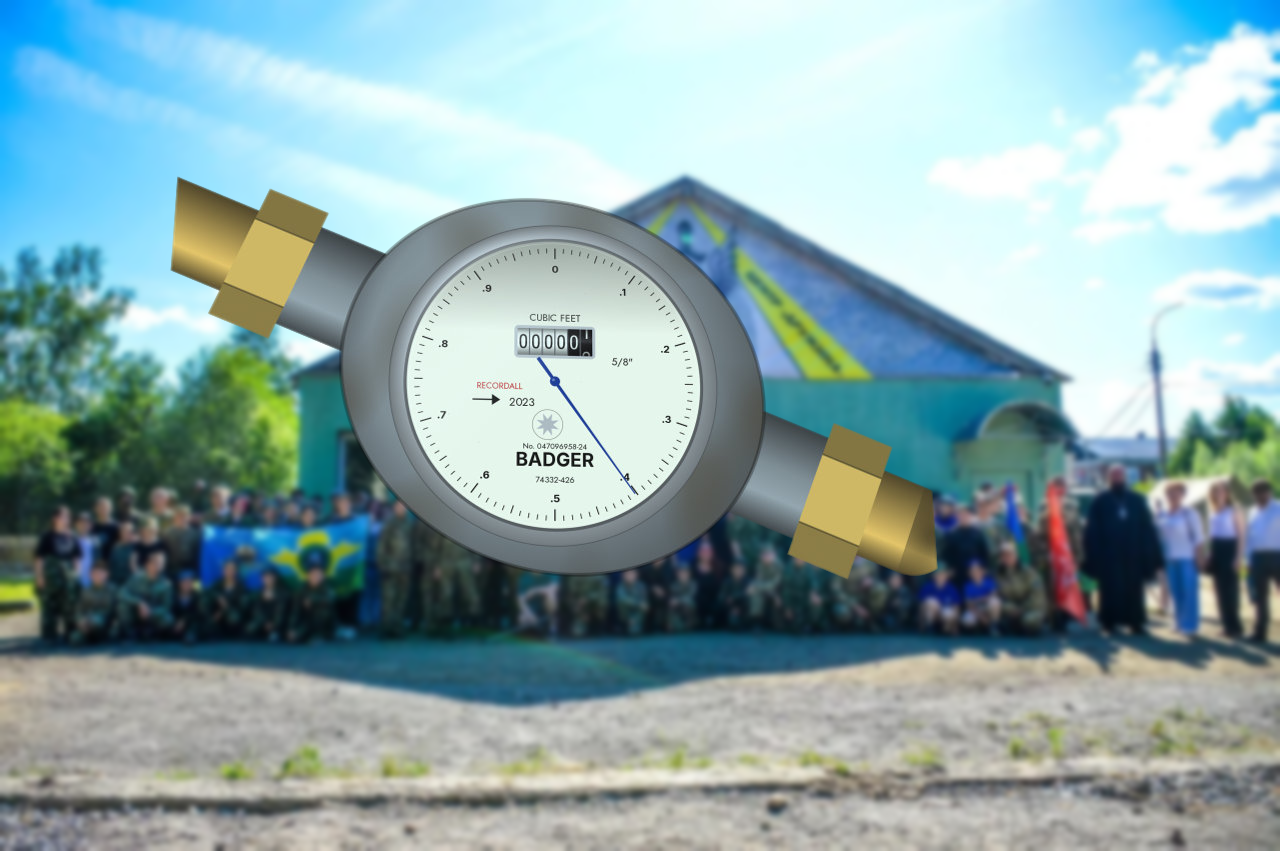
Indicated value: 1.40 ft³
